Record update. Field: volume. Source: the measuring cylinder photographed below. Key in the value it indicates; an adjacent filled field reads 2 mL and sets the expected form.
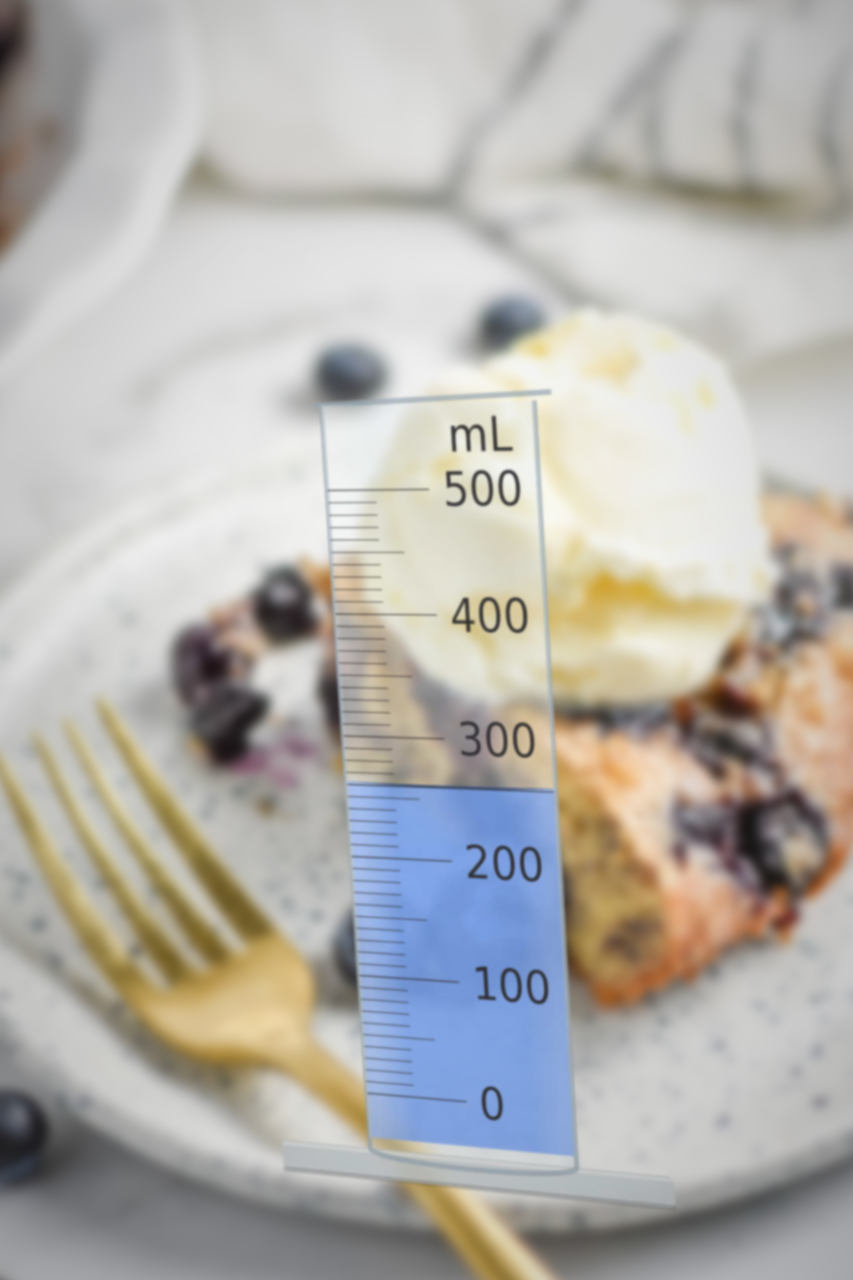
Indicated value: 260 mL
